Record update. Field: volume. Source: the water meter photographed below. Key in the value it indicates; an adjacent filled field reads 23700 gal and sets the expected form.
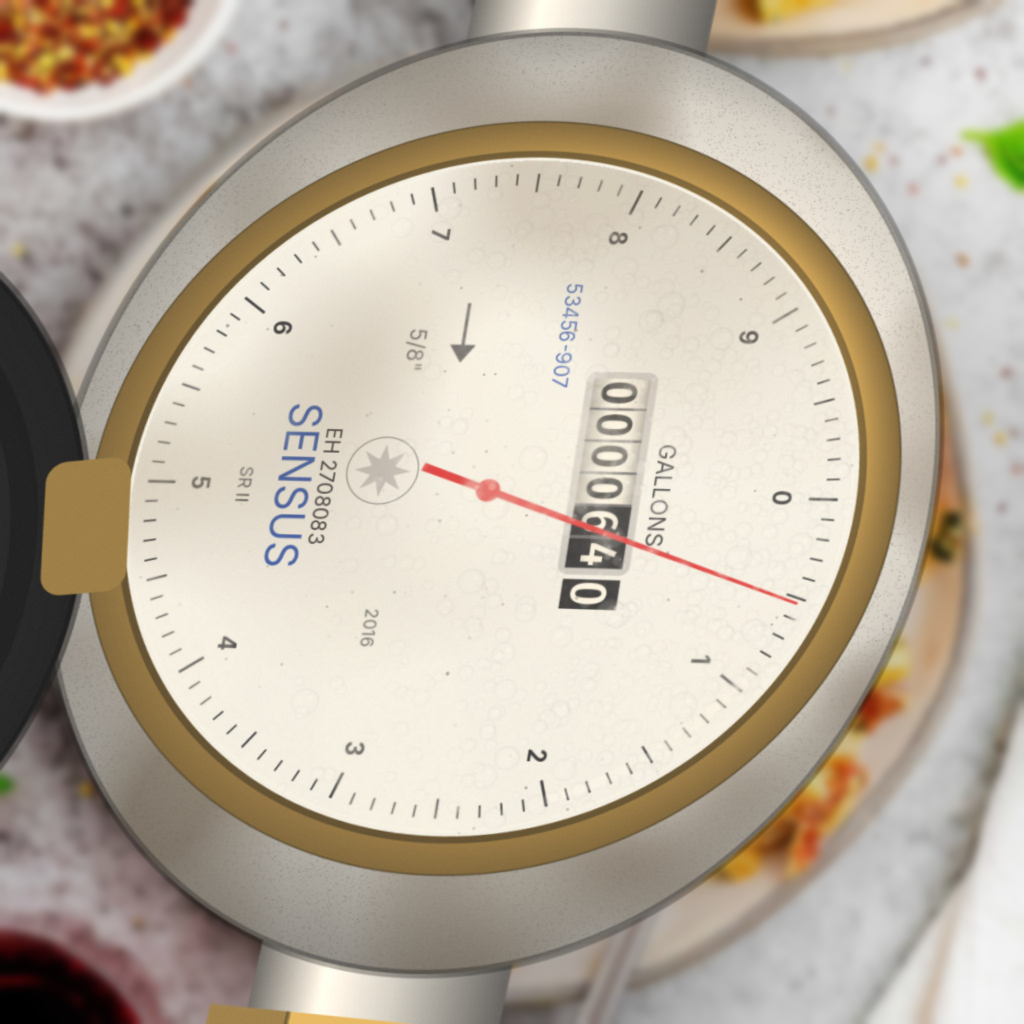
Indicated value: 640.5 gal
